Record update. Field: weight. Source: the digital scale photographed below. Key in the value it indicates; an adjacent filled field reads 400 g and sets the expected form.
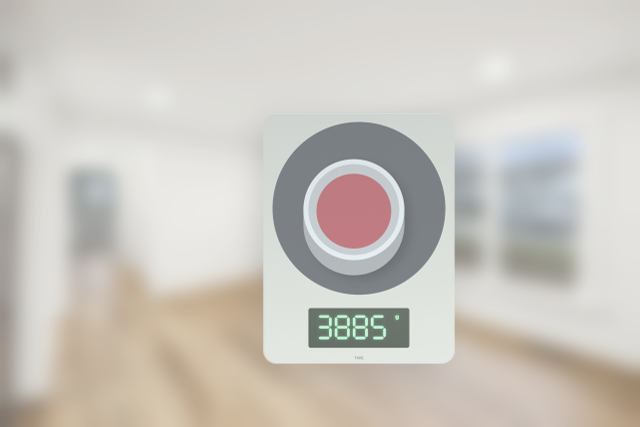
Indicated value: 3885 g
